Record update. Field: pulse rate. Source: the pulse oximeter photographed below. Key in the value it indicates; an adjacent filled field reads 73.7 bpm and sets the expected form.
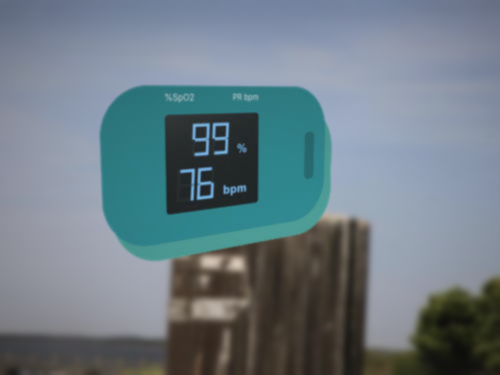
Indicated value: 76 bpm
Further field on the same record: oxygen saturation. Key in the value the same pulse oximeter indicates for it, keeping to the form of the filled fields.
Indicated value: 99 %
